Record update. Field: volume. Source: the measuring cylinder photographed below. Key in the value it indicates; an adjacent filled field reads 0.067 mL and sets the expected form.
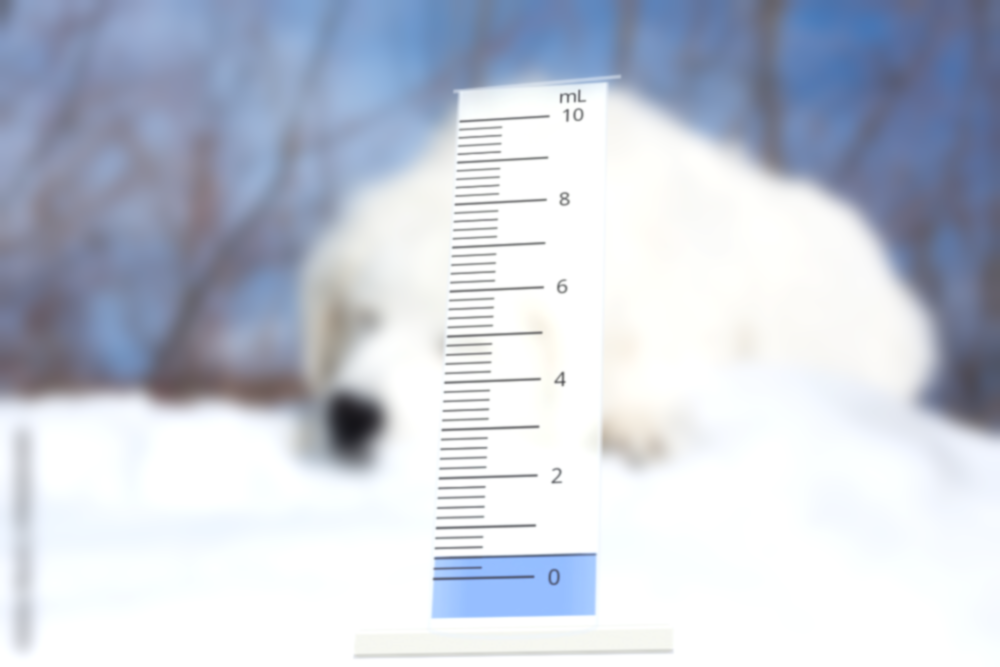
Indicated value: 0.4 mL
